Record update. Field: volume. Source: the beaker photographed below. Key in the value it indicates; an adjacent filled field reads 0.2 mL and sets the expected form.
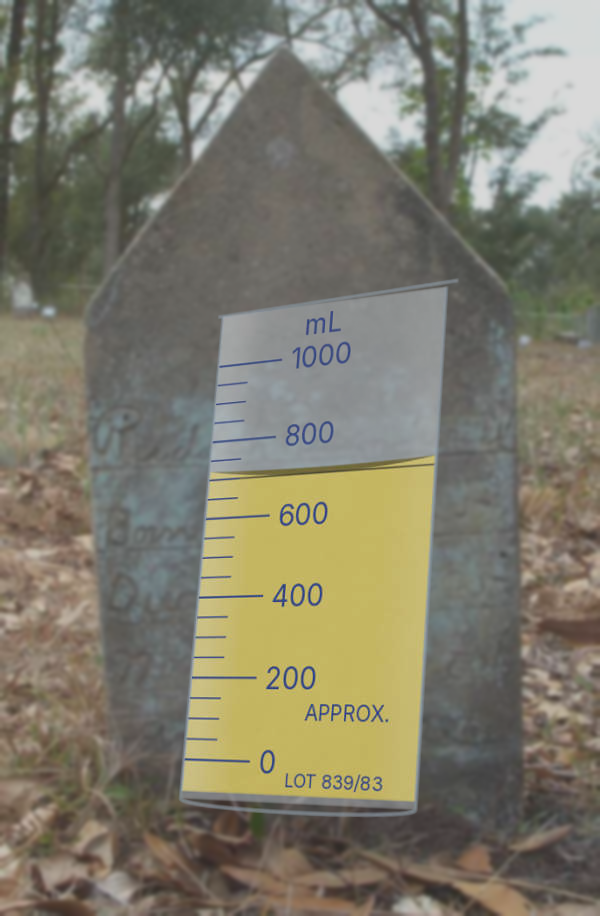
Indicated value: 700 mL
